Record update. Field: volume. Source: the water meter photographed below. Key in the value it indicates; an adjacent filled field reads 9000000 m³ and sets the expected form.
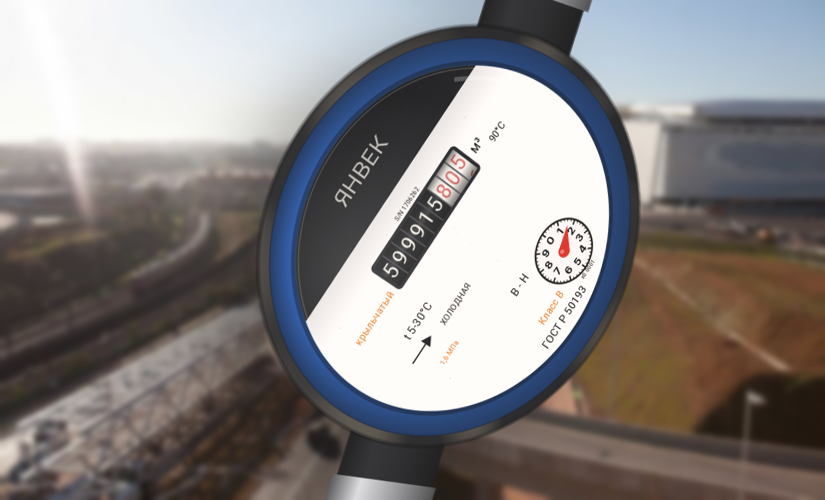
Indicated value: 599915.8051 m³
